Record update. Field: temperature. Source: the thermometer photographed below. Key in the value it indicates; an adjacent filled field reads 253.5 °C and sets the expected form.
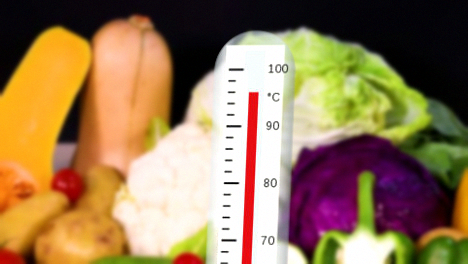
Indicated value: 96 °C
